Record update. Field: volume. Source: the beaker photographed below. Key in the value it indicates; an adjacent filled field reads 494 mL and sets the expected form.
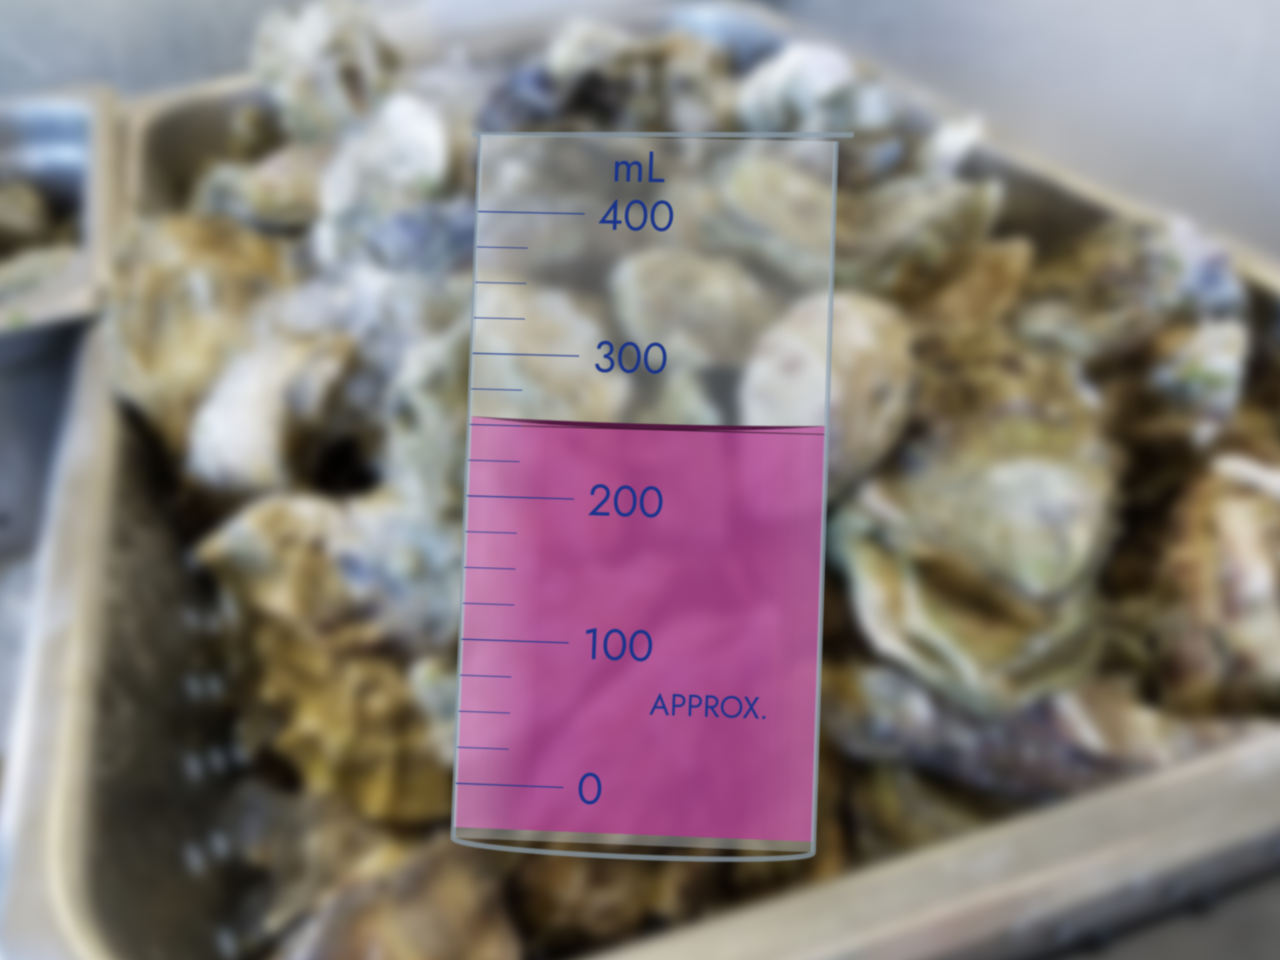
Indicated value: 250 mL
